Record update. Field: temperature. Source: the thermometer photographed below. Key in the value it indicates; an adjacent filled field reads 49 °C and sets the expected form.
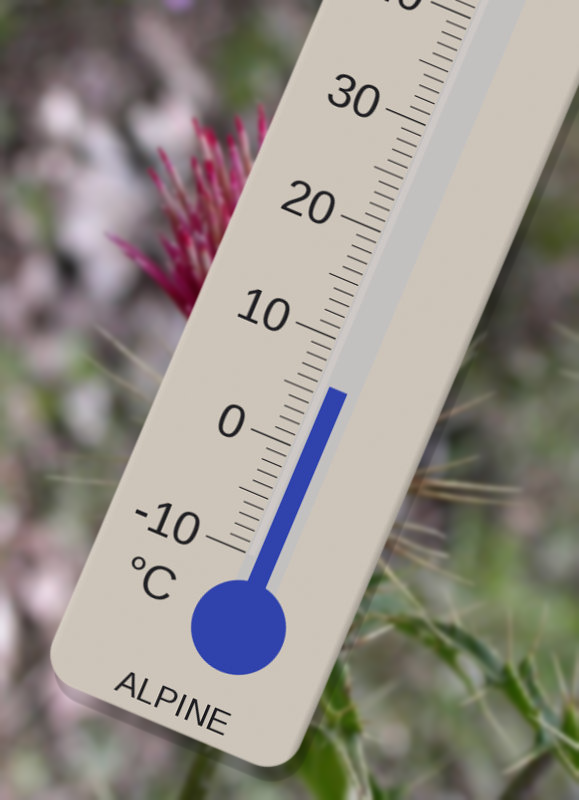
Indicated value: 6 °C
